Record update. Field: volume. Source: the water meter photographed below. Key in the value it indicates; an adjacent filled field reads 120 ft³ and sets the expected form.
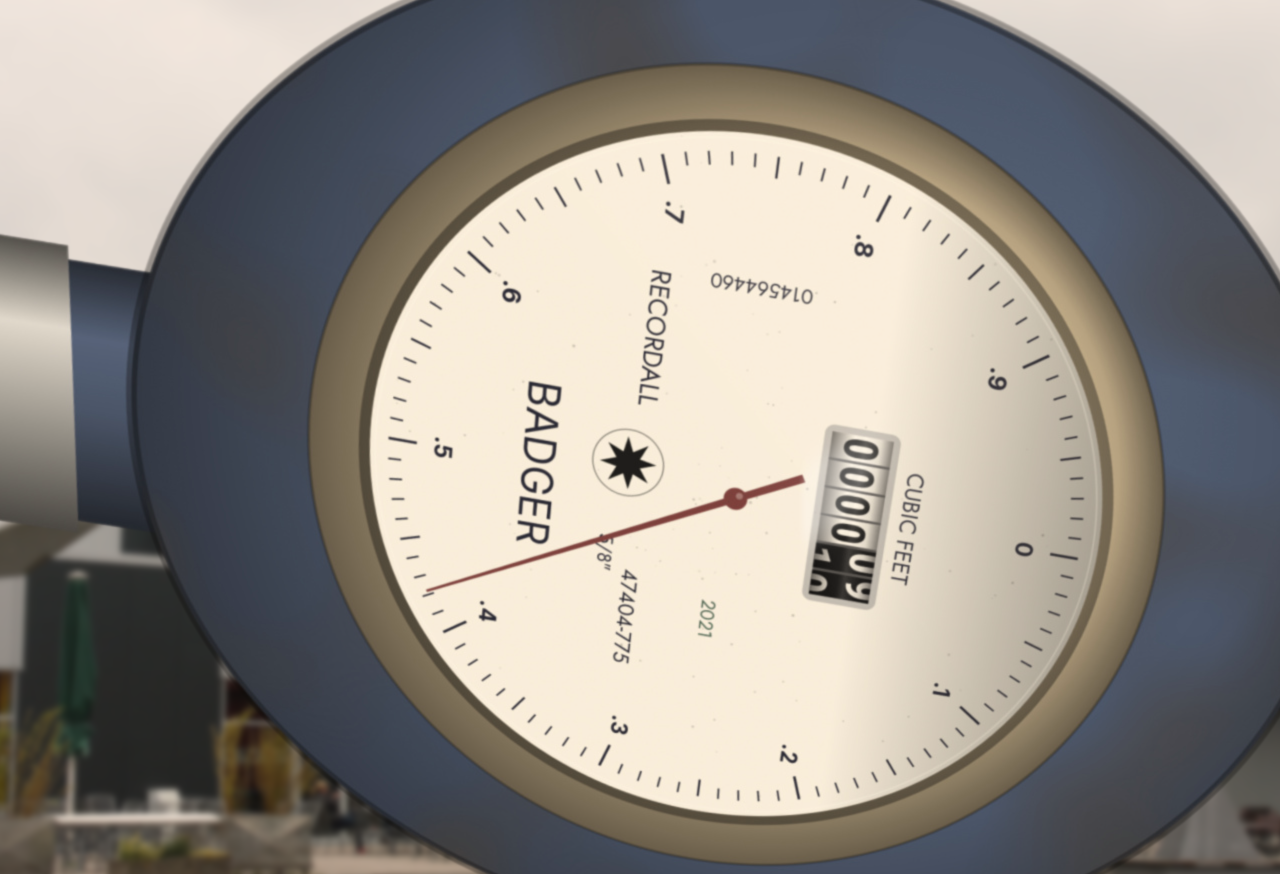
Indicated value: 9.42 ft³
